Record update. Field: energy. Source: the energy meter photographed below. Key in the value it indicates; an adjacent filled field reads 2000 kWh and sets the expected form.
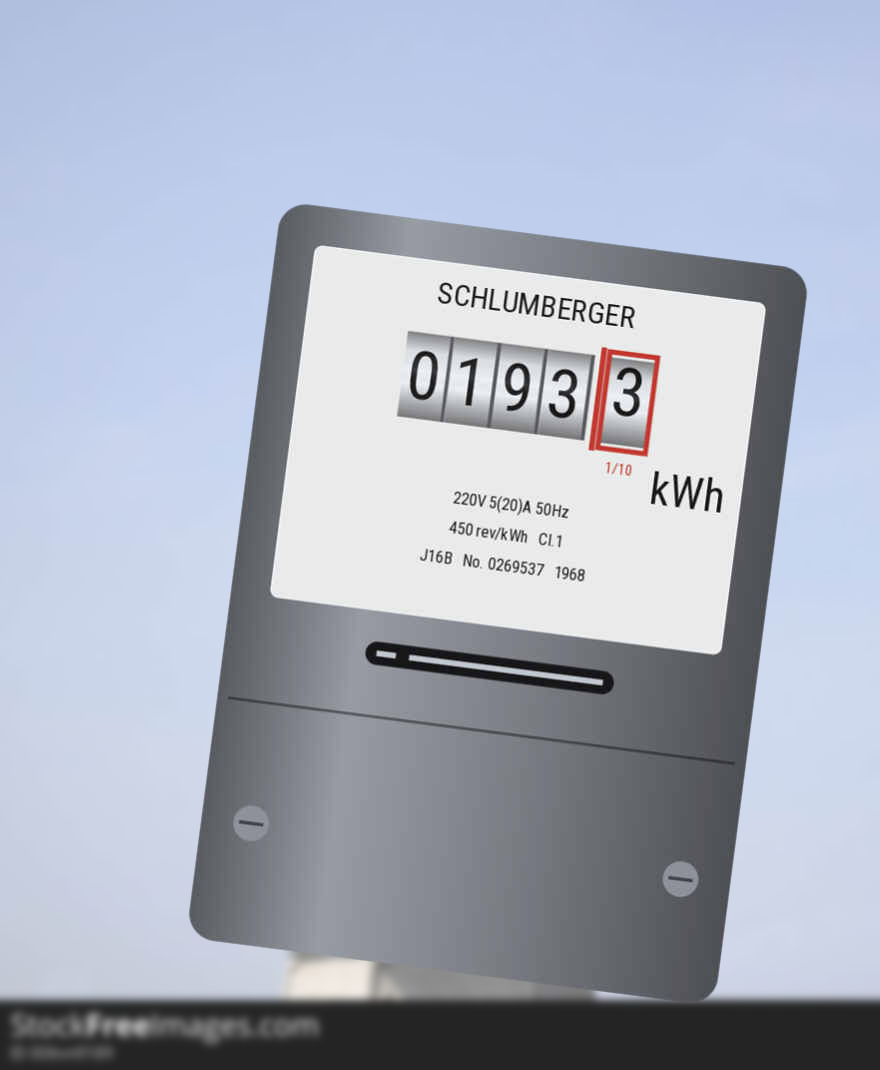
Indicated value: 193.3 kWh
